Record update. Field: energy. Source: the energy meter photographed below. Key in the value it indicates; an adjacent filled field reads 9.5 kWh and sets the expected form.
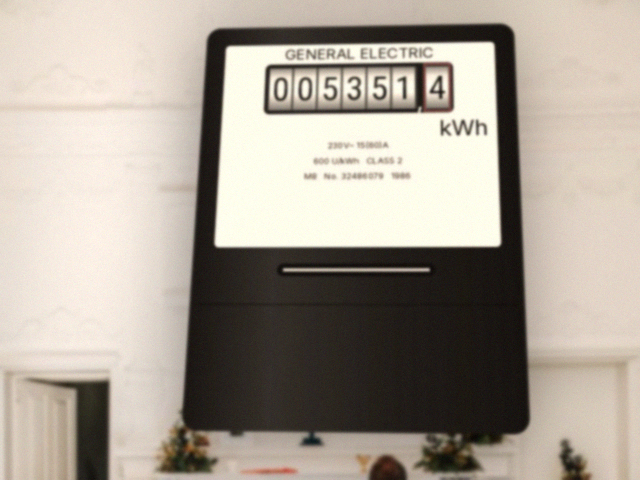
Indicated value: 5351.4 kWh
